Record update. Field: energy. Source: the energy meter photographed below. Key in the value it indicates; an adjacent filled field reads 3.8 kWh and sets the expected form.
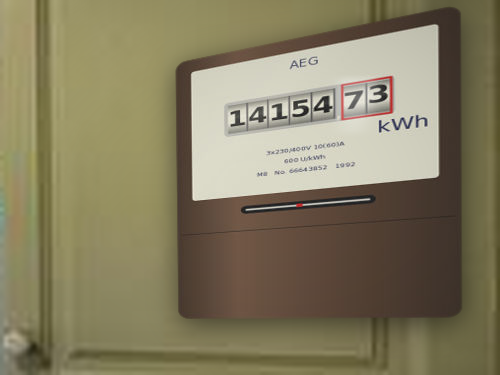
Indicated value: 14154.73 kWh
